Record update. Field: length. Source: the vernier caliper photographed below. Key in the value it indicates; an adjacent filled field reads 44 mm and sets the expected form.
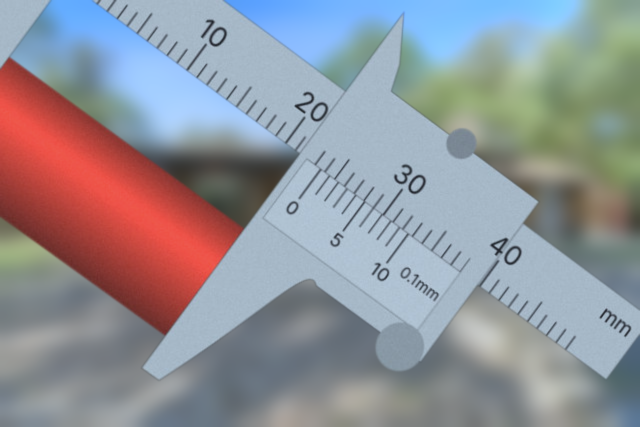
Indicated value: 23.6 mm
